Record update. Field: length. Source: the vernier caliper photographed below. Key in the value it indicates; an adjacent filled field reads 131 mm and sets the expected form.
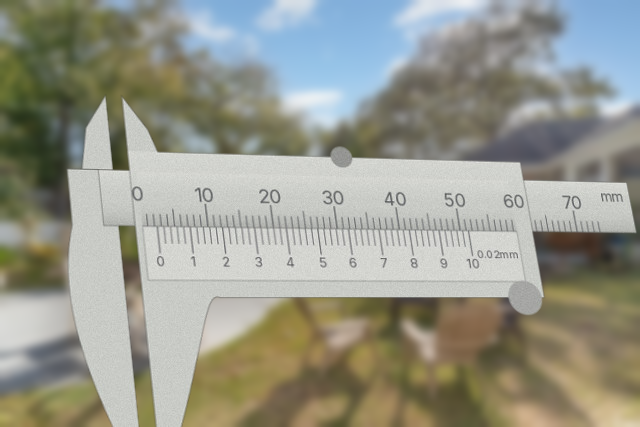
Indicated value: 2.4 mm
